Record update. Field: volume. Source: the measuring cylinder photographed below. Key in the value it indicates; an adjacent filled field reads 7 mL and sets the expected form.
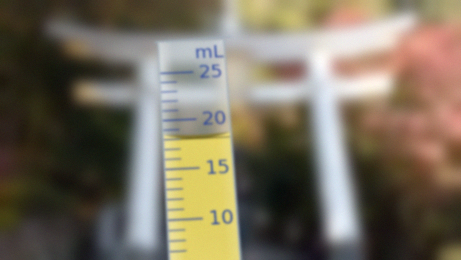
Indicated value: 18 mL
